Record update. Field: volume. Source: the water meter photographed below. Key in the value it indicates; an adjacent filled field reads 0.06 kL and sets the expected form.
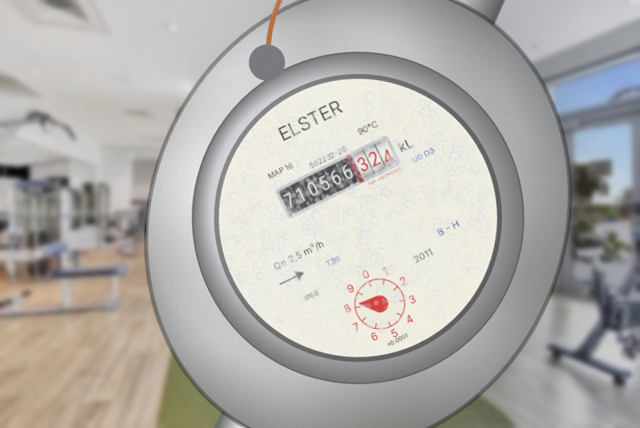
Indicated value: 710566.3238 kL
